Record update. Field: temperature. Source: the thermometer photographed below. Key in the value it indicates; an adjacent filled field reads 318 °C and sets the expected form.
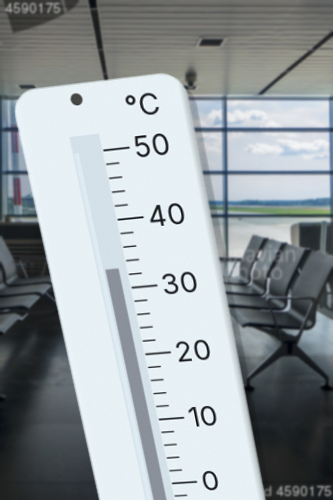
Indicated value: 33 °C
